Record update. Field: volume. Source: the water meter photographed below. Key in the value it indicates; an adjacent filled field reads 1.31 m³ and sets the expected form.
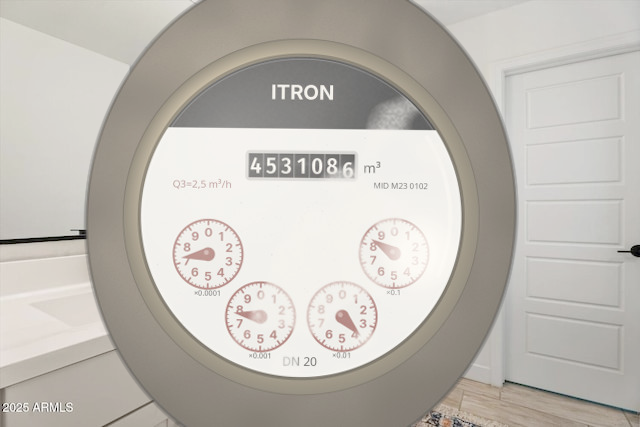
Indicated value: 4531085.8377 m³
